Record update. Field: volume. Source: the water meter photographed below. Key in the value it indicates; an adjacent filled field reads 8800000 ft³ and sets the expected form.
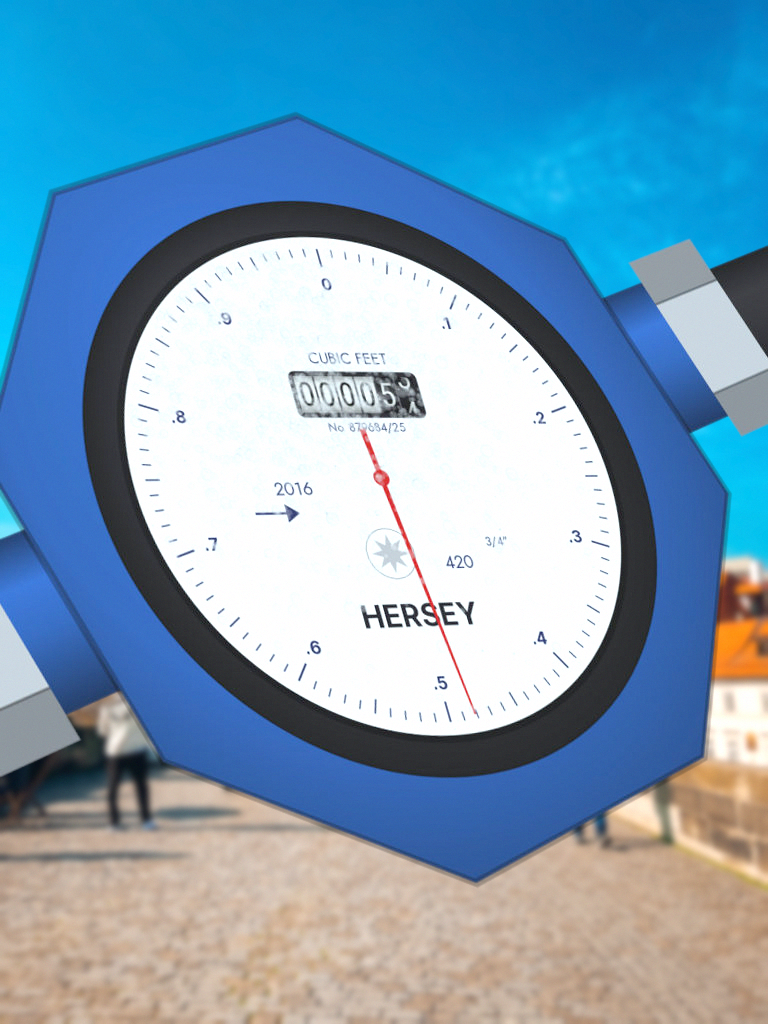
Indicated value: 53.48 ft³
